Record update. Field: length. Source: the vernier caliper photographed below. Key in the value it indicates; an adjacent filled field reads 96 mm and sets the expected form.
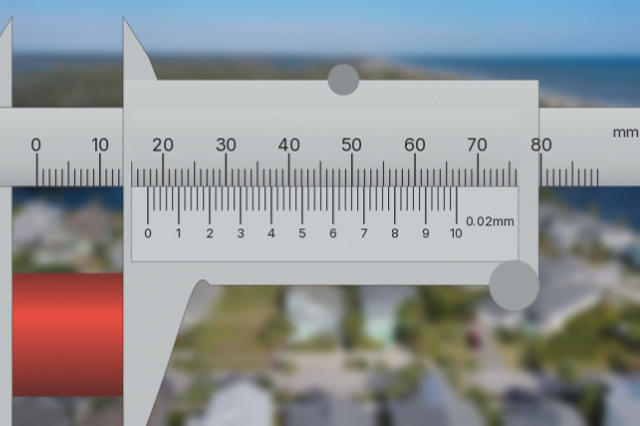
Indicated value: 17.6 mm
